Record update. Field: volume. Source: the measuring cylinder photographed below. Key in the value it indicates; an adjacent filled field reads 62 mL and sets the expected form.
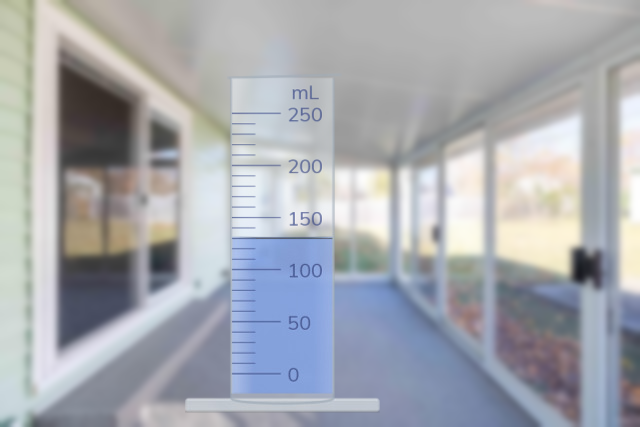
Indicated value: 130 mL
